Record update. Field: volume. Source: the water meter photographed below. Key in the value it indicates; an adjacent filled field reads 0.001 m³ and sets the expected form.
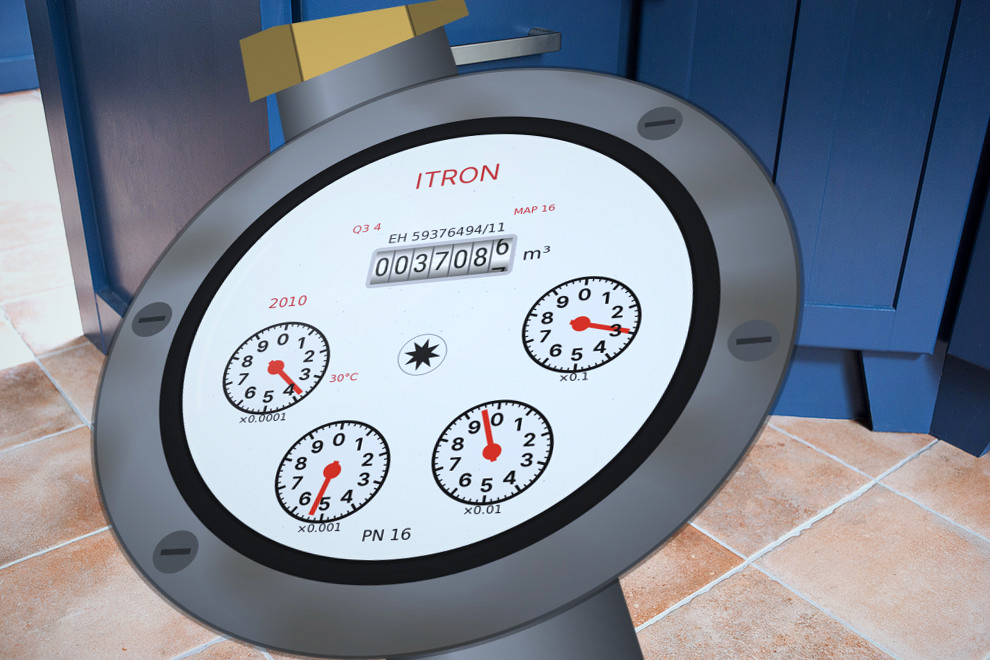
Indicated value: 37086.2953 m³
